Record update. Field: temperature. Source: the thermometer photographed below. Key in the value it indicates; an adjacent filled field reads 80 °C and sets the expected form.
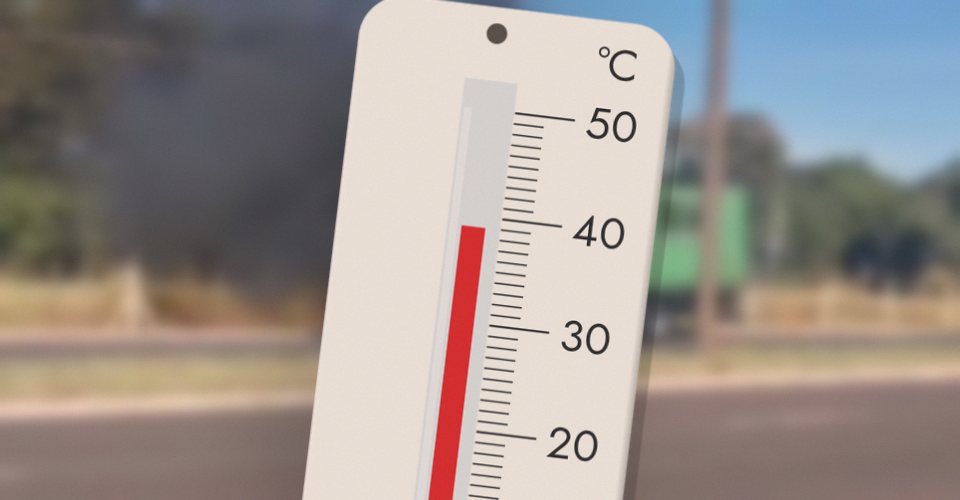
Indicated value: 39 °C
